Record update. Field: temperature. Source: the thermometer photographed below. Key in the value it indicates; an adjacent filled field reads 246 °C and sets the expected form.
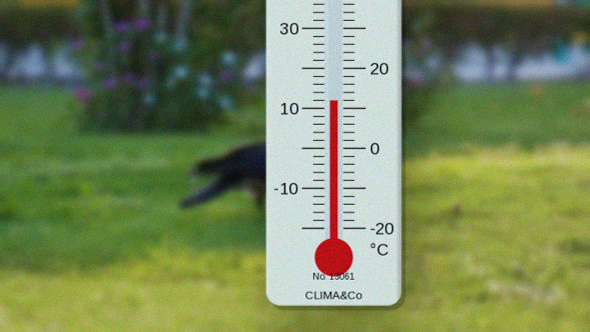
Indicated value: 12 °C
